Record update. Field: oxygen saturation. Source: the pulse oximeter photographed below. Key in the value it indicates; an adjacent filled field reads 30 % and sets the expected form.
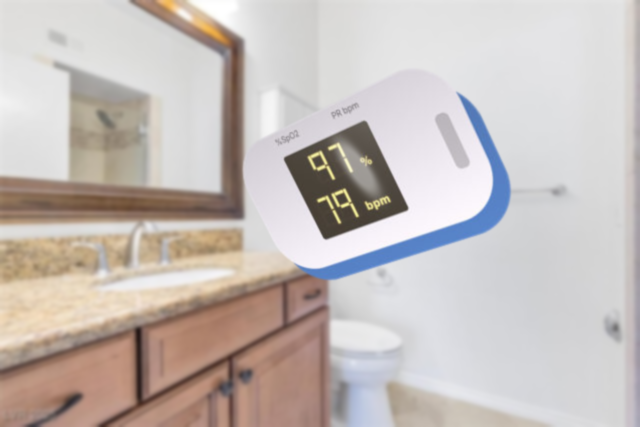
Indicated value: 97 %
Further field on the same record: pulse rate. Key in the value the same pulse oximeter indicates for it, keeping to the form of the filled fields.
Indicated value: 79 bpm
